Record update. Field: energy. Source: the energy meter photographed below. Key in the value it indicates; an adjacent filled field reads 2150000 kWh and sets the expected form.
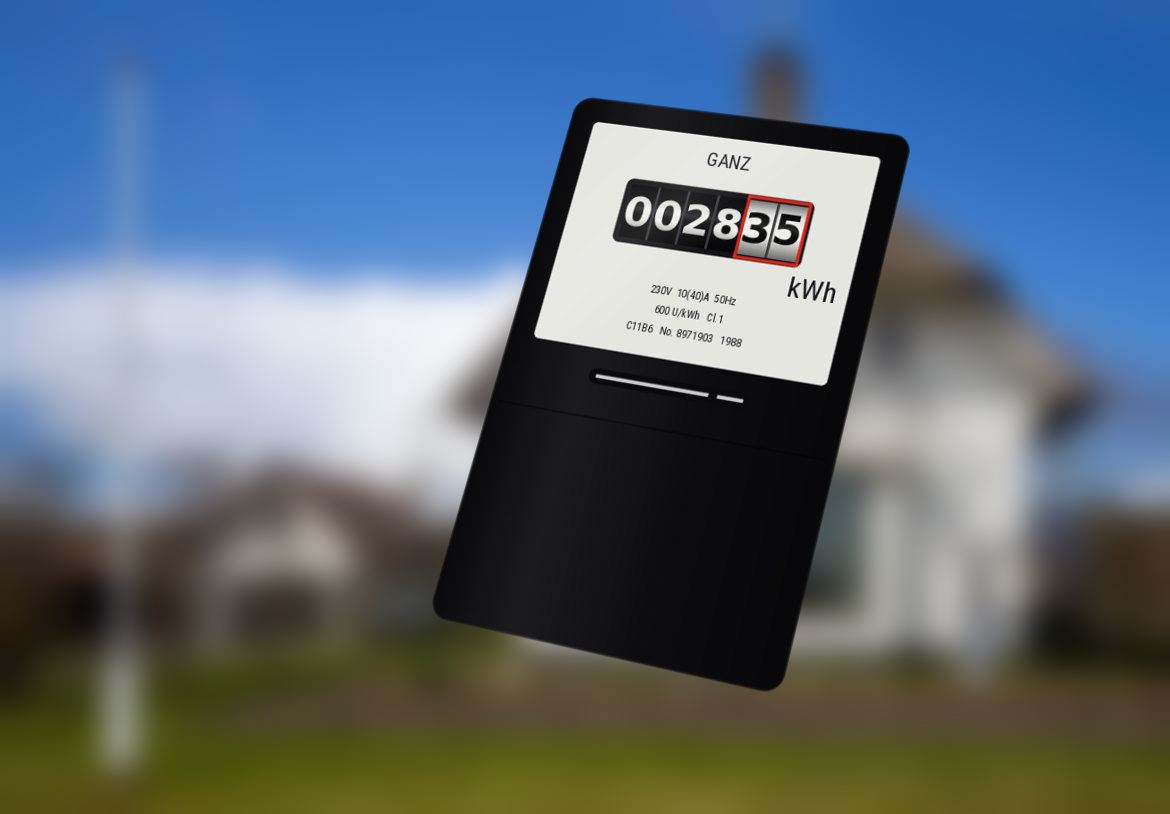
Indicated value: 28.35 kWh
